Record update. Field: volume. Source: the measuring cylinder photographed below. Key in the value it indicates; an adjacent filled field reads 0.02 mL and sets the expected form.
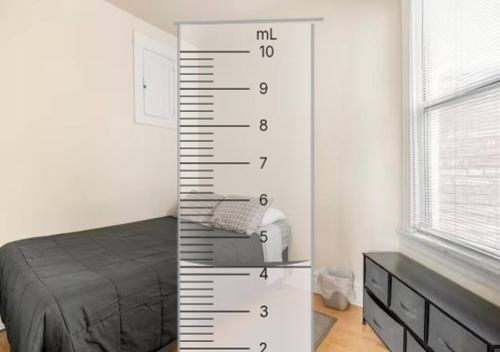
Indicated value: 4.2 mL
